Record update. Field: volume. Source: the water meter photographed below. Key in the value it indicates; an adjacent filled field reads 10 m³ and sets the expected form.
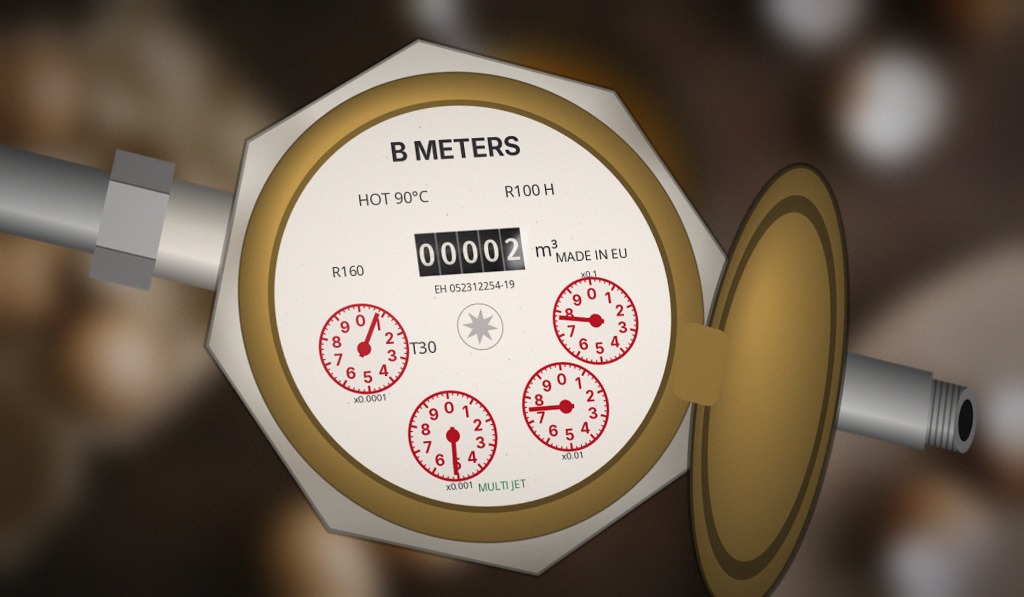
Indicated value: 2.7750 m³
